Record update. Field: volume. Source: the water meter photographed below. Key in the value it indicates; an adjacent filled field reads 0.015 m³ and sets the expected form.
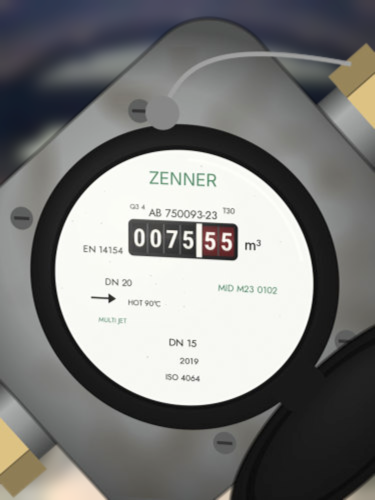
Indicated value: 75.55 m³
